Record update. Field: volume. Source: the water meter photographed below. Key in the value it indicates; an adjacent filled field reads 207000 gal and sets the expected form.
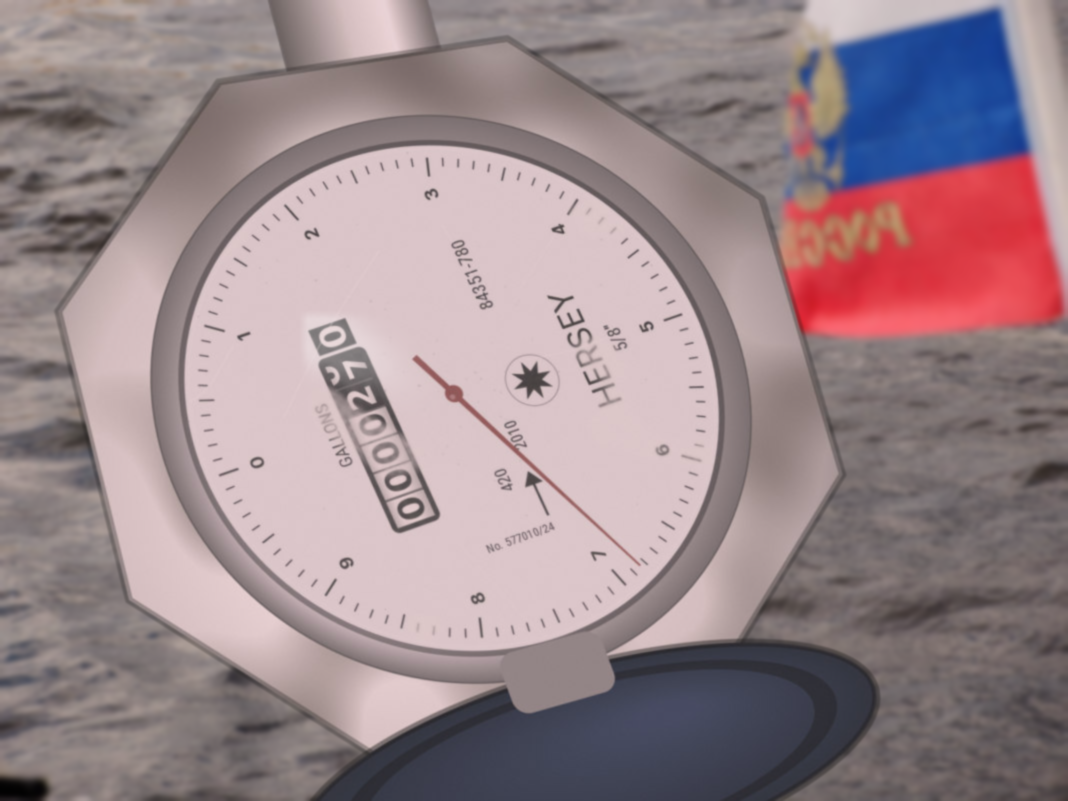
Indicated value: 266.8 gal
